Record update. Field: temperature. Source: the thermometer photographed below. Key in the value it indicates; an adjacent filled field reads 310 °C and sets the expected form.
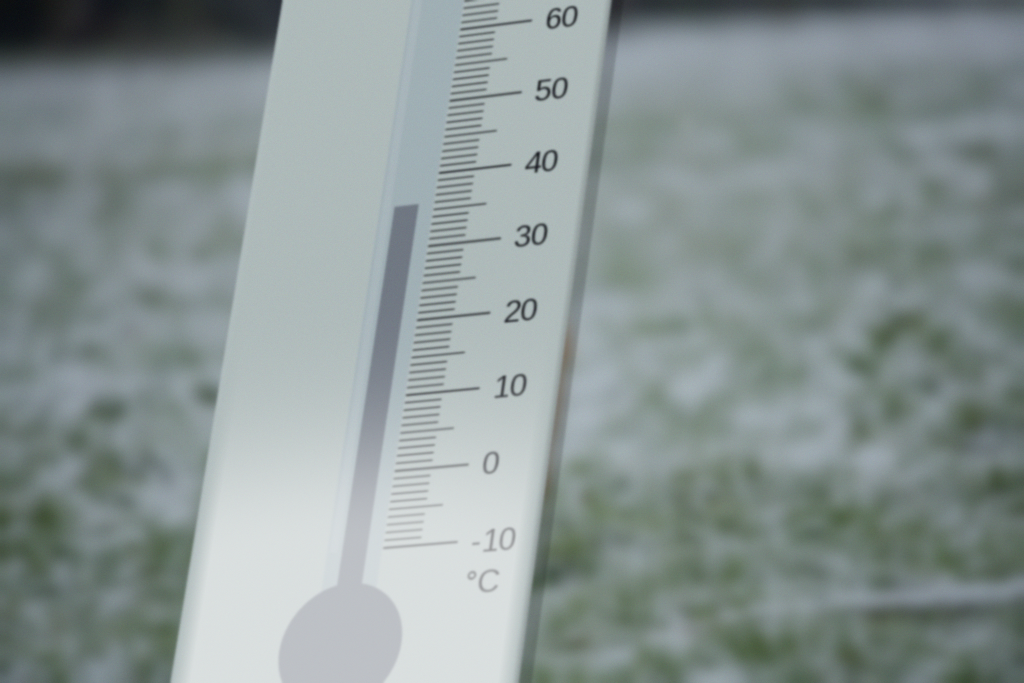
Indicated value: 36 °C
